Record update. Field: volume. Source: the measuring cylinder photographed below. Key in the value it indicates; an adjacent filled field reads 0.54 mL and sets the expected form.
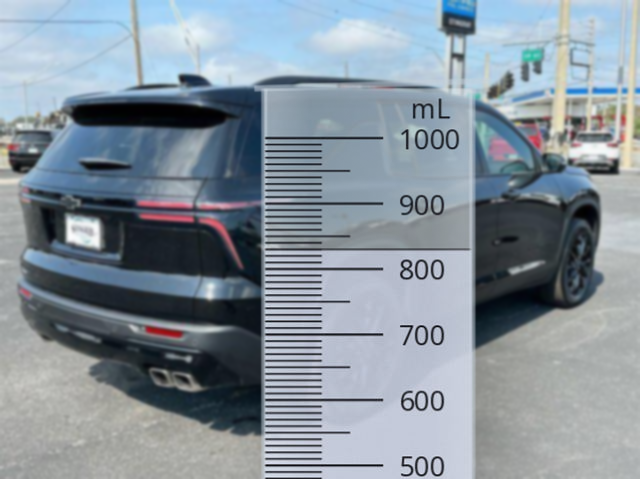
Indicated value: 830 mL
